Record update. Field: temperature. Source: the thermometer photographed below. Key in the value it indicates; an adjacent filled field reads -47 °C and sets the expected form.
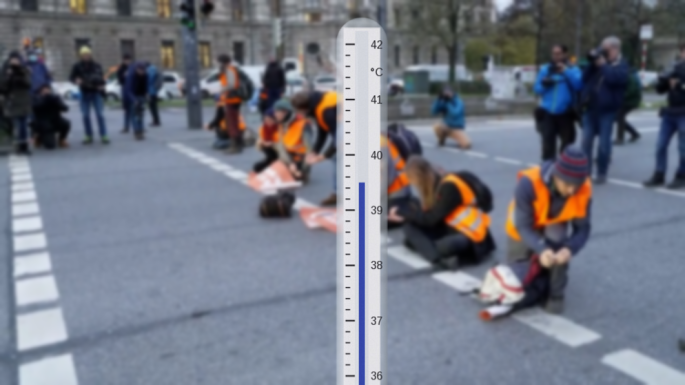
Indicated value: 39.5 °C
